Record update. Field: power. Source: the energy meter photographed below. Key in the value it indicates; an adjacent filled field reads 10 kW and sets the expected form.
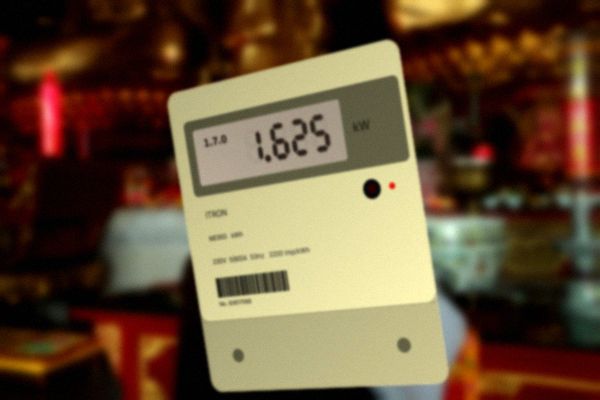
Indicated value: 1.625 kW
